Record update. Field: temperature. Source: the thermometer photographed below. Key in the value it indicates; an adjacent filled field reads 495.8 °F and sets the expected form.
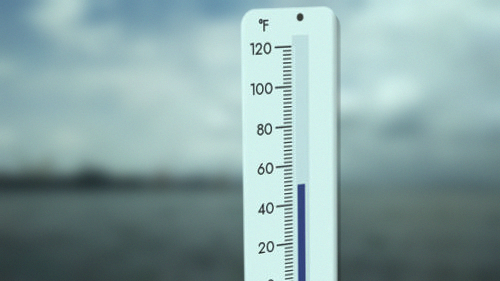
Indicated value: 50 °F
